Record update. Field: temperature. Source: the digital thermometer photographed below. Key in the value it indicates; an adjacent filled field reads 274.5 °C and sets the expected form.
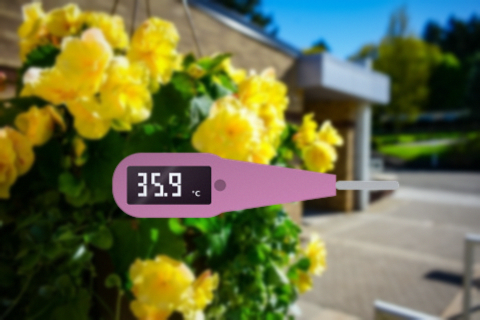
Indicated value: 35.9 °C
